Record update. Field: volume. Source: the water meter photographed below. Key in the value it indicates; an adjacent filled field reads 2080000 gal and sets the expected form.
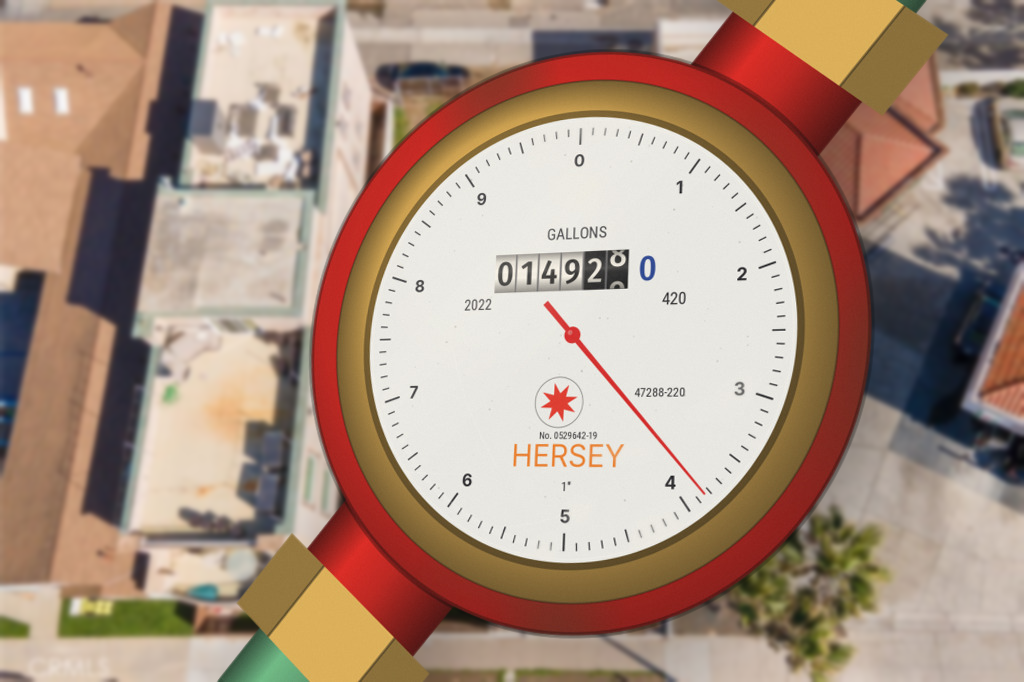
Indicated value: 149283.8 gal
